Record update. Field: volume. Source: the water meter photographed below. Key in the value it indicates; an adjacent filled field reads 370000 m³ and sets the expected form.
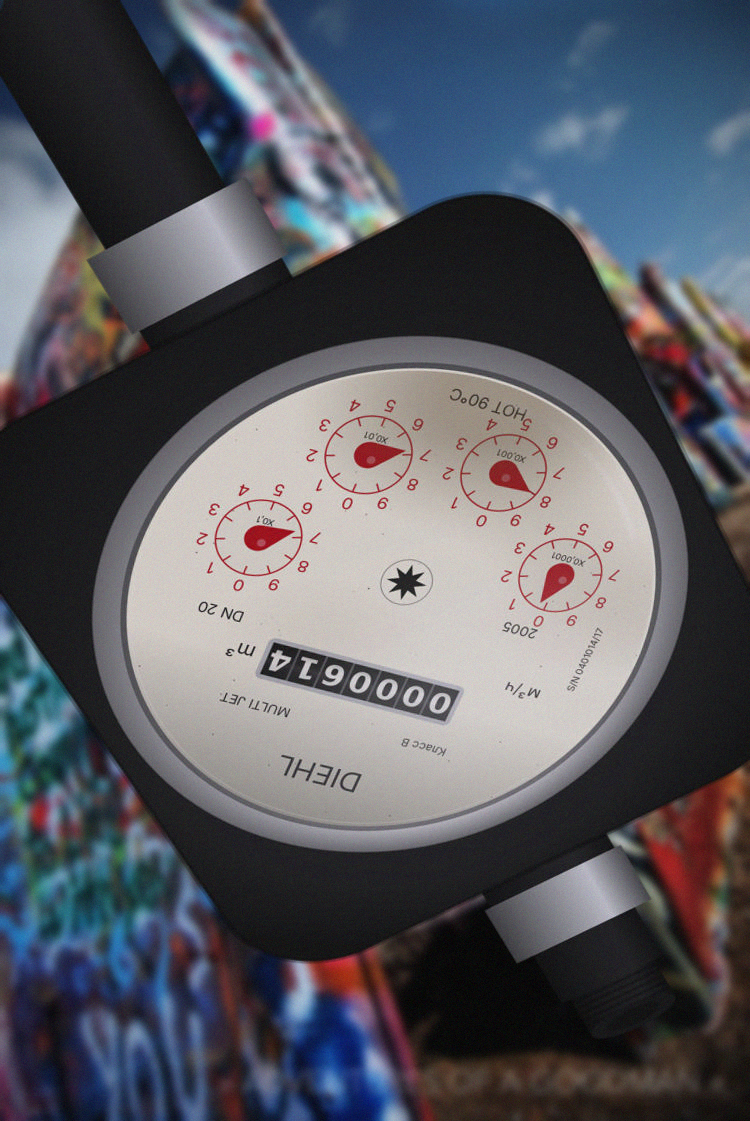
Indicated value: 614.6680 m³
